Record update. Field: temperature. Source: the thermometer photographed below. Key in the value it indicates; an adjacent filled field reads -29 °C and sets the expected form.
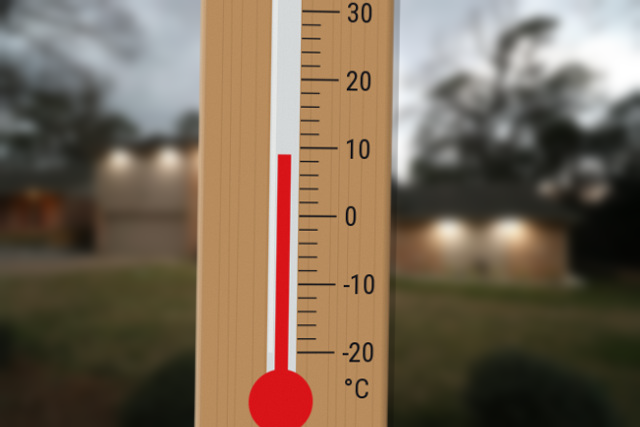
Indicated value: 9 °C
